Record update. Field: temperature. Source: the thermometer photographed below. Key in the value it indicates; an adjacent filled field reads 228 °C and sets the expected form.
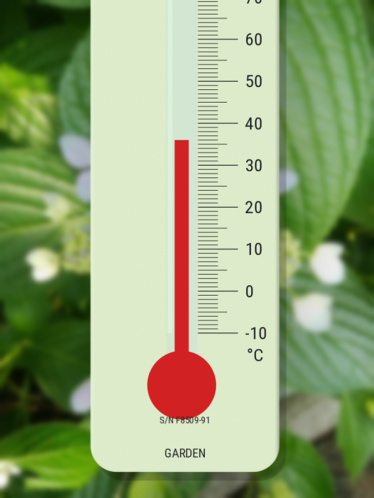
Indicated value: 36 °C
